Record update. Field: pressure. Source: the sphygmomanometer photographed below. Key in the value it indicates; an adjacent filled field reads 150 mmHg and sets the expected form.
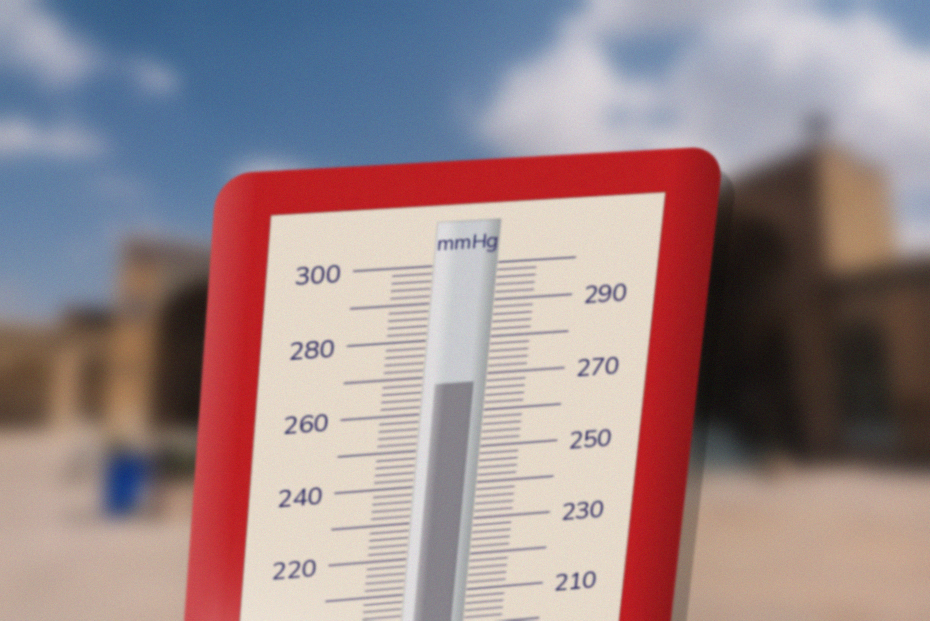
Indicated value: 268 mmHg
